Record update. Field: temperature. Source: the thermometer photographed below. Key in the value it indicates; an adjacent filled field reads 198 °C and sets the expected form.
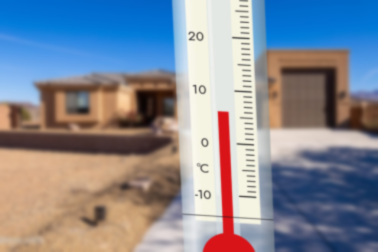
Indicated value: 6 °C
